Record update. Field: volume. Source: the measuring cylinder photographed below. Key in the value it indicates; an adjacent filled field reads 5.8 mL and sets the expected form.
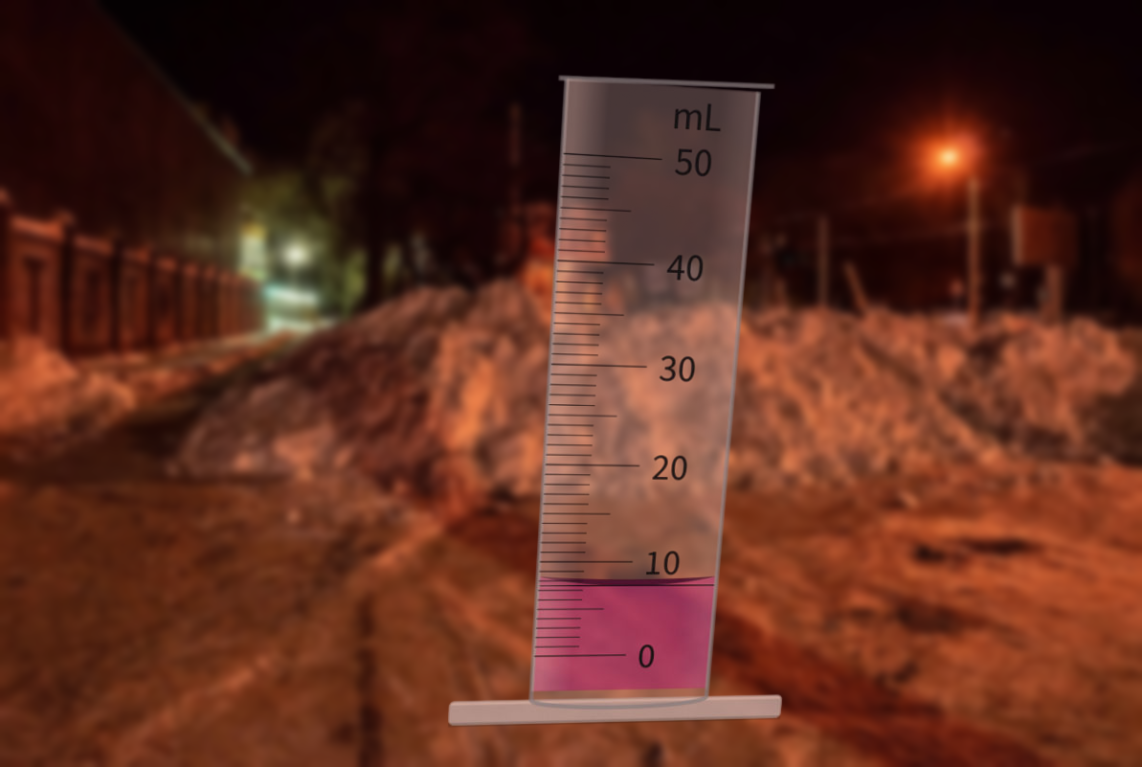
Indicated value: 7.5 mL
